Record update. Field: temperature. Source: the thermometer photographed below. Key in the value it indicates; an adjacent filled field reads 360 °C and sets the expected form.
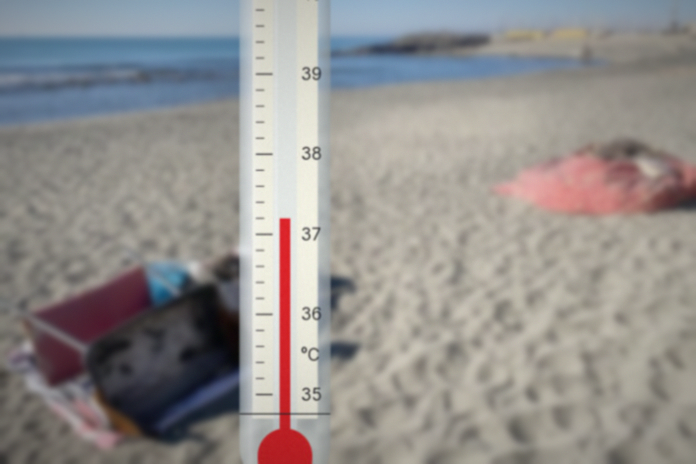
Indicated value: 37.2 °C
